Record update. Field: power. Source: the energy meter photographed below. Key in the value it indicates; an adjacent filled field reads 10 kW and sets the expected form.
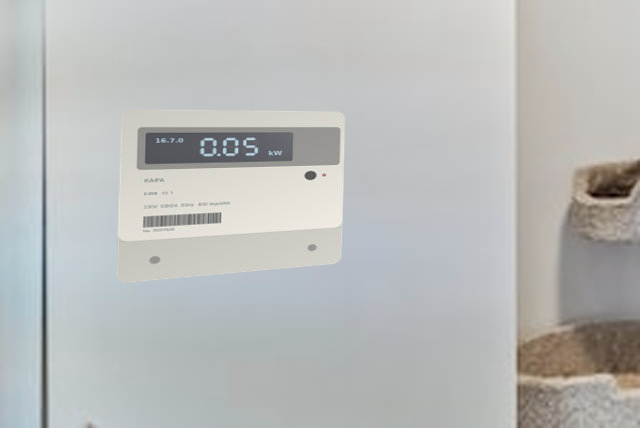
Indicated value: 0.05 kW
